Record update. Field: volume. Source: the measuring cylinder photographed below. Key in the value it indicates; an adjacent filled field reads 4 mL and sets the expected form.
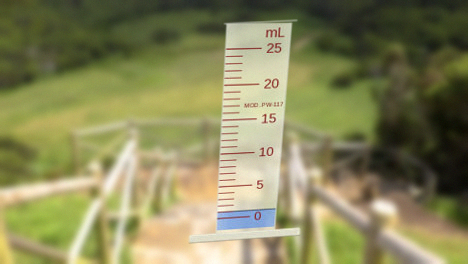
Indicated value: 1 mL
